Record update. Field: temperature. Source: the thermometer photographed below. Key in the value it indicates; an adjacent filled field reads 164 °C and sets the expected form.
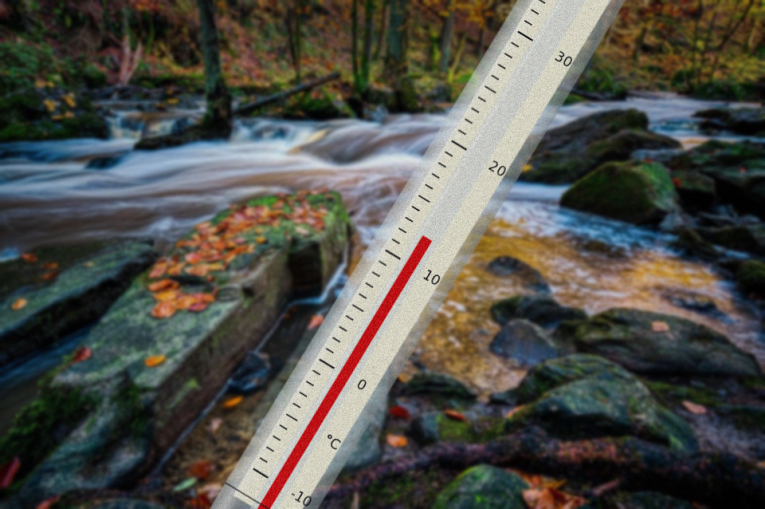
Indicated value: 12.5 °C
